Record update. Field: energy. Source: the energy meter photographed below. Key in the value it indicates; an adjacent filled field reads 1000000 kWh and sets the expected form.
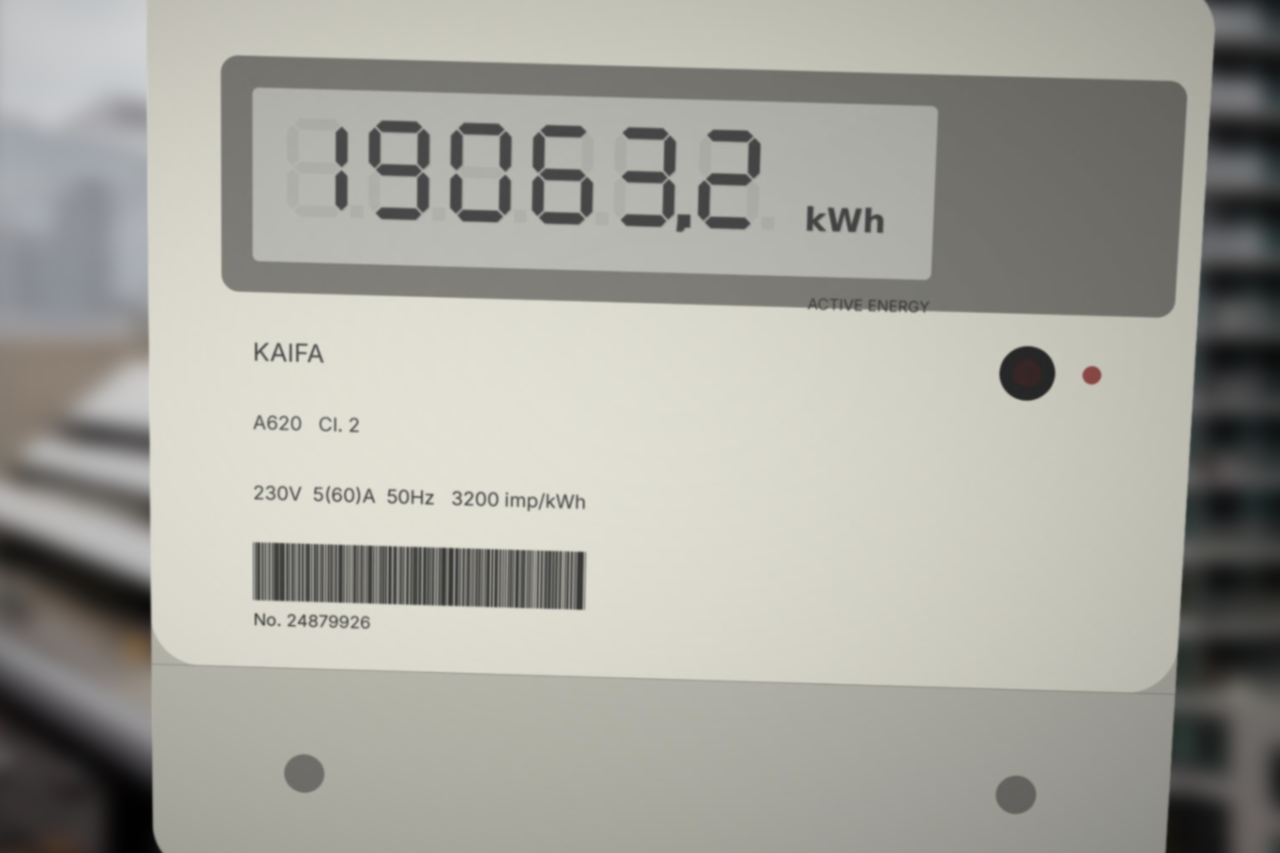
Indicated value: 19063.2 kWh
